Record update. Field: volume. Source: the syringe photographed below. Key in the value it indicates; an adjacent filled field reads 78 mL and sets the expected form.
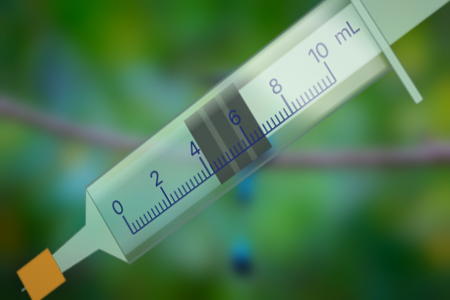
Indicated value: 4.2 mL
